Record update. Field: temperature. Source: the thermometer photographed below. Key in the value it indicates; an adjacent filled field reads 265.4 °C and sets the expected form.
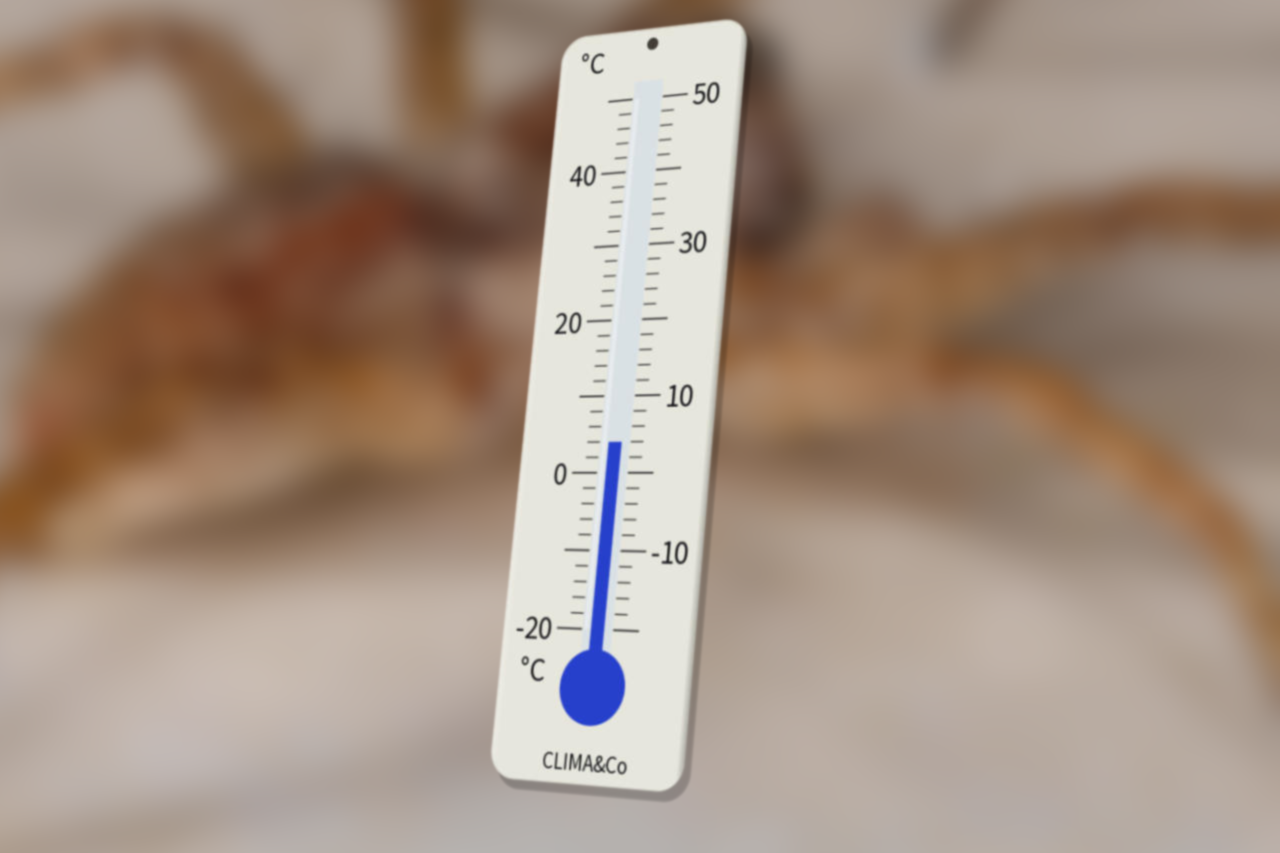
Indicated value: 4 °C
